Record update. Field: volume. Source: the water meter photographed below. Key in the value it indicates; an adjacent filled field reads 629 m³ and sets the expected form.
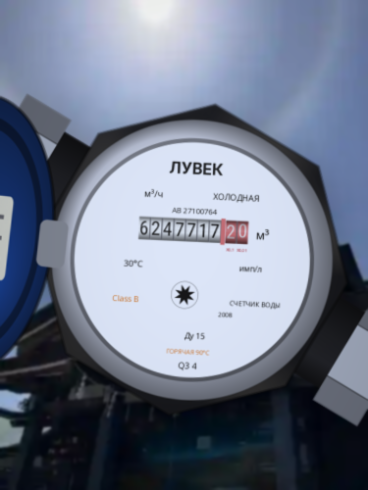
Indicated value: 6247717.20 m³
